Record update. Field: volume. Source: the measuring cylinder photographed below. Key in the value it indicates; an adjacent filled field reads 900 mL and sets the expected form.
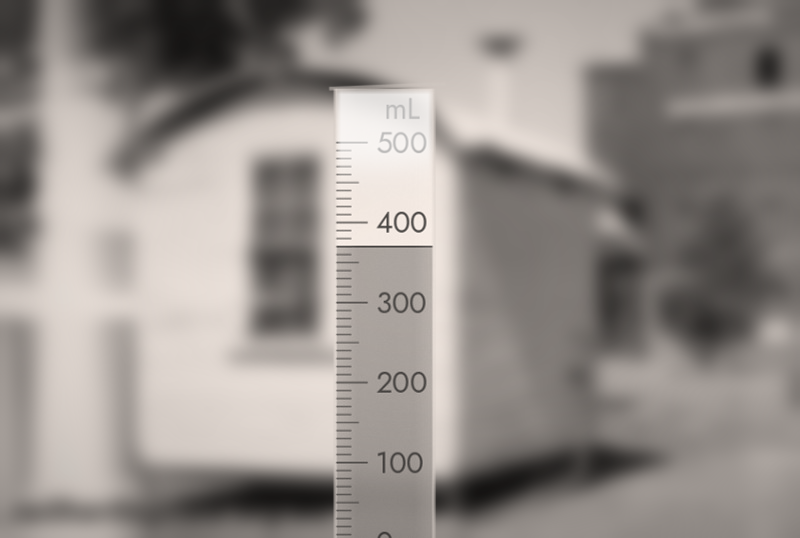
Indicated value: 370 mL
